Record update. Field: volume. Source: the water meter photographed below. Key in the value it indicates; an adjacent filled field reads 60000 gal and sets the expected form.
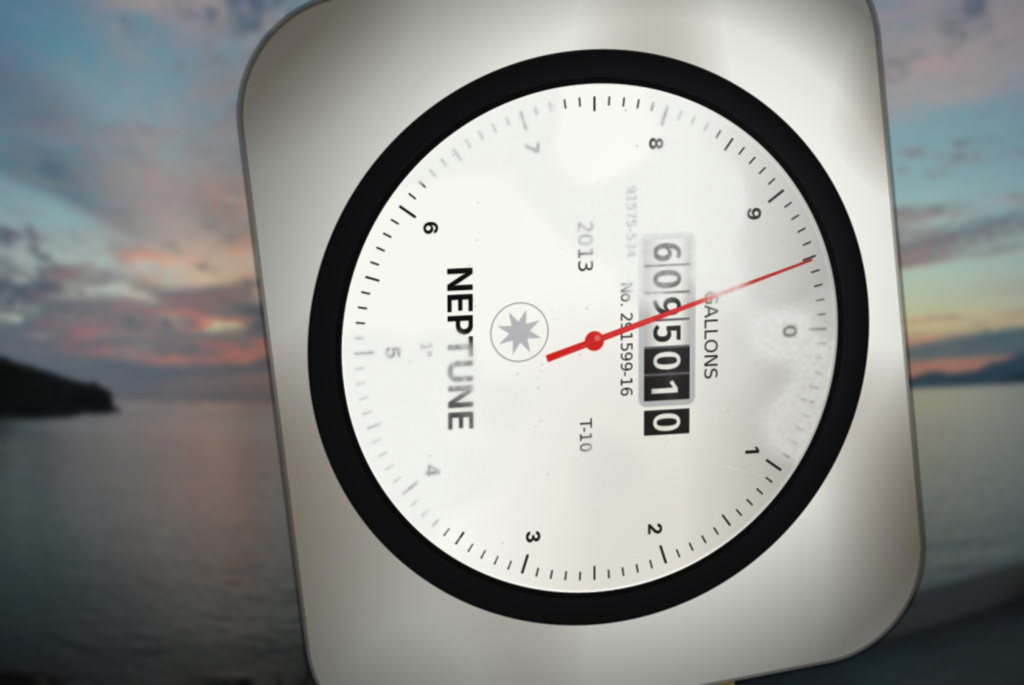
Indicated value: 6095009.5 gal
